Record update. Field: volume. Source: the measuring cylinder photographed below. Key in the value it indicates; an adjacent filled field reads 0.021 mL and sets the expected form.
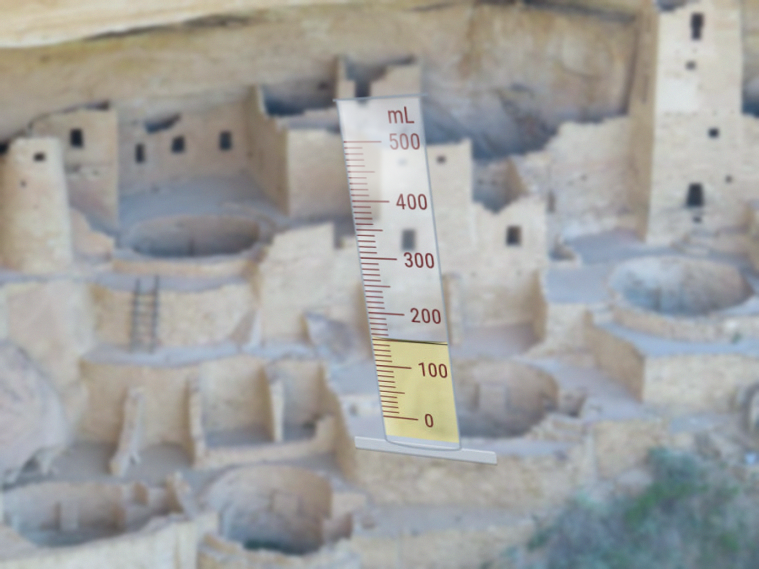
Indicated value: 150 mL
